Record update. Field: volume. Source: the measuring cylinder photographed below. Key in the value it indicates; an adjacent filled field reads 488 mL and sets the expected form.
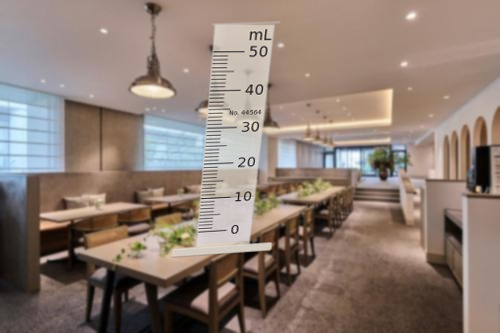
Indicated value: 10 mL
